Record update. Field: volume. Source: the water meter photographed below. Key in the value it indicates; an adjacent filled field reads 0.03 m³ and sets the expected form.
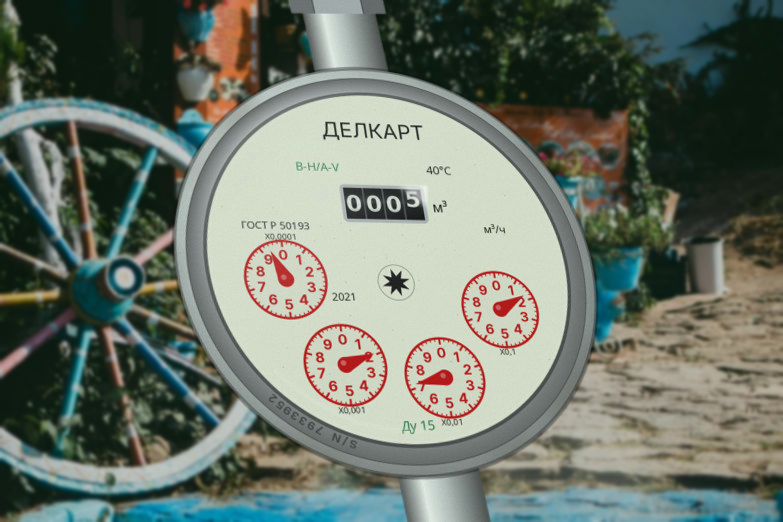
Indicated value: 5.1719 m³
